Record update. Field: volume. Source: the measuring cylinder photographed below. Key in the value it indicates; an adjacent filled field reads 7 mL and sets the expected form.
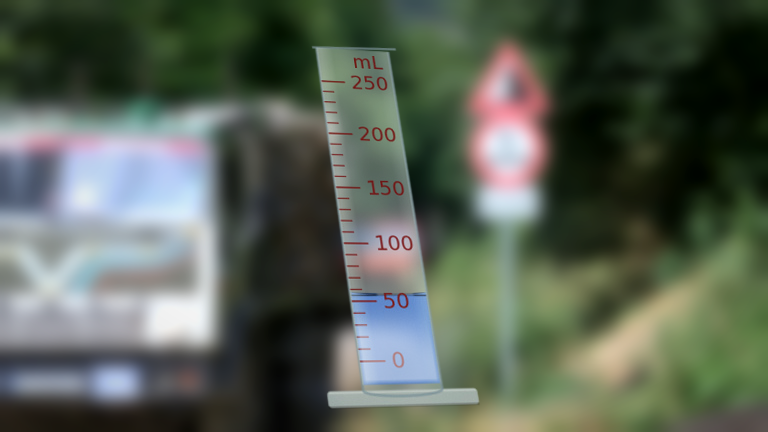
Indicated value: 55 mL
